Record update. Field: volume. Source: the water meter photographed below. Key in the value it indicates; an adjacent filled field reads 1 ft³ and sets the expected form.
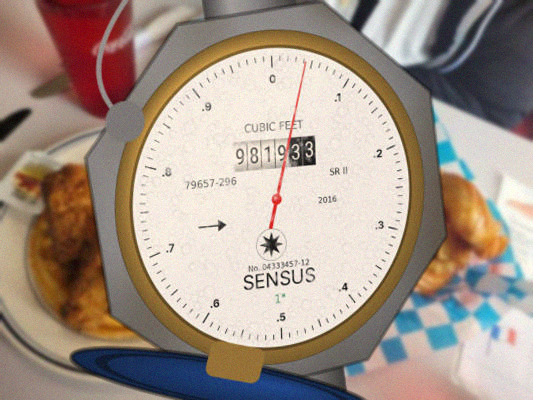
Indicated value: 981933.04 ft³
